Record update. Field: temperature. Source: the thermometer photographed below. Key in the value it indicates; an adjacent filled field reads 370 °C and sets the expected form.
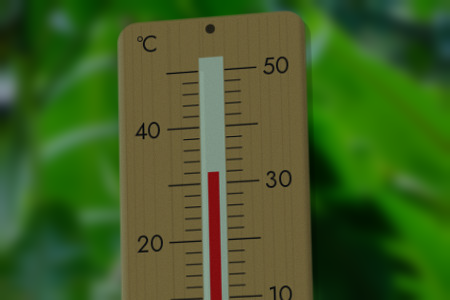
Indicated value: 32 °C
